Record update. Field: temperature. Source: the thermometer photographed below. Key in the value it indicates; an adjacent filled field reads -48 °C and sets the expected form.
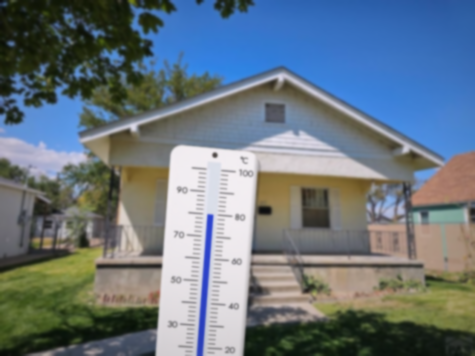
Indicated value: 80 °C
